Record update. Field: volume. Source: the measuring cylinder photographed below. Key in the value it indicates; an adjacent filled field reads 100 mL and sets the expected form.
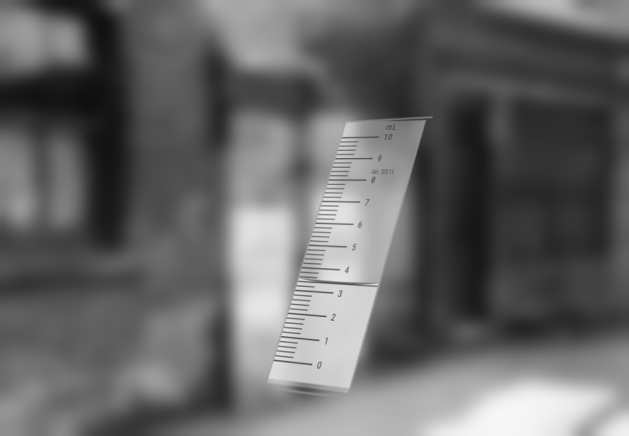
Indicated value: 3.4 mL
